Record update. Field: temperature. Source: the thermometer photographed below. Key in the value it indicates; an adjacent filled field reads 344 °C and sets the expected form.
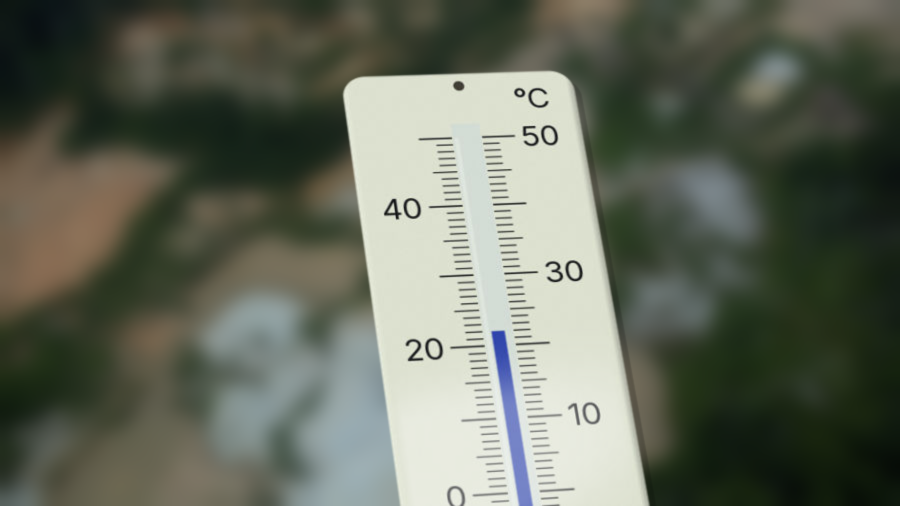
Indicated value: 22 °C
